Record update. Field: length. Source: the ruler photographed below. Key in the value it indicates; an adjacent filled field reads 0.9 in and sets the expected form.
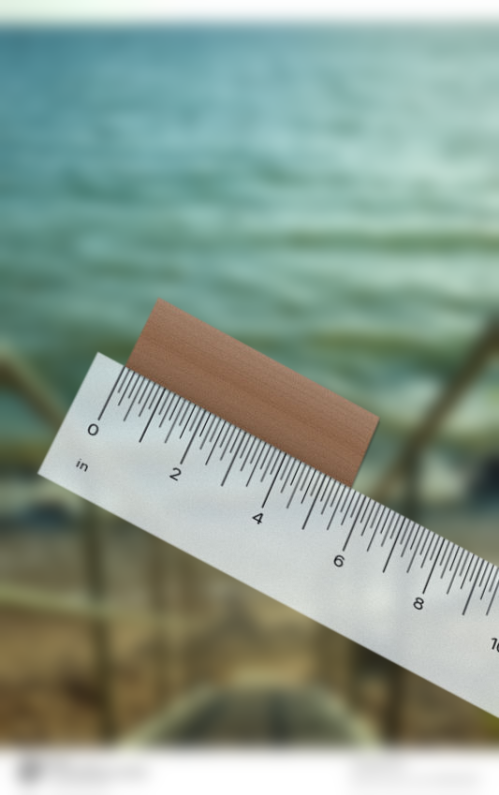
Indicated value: 5.625 in
